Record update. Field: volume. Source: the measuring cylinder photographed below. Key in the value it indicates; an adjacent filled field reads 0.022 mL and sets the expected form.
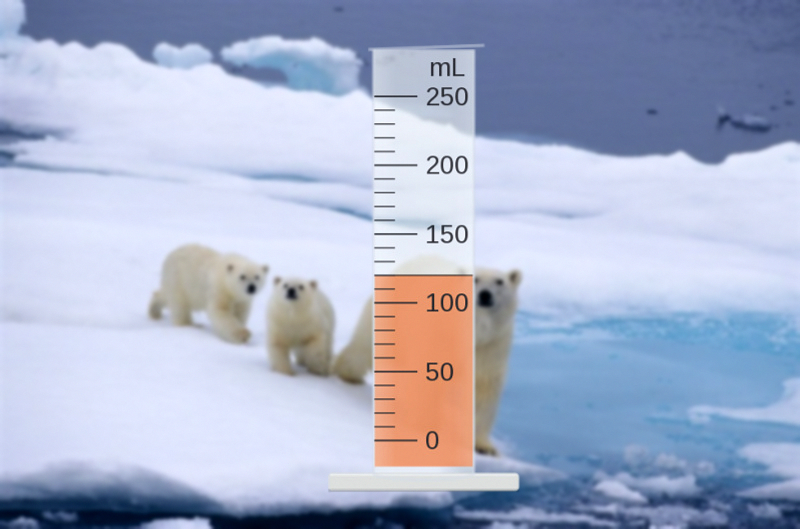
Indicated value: 120 mL
